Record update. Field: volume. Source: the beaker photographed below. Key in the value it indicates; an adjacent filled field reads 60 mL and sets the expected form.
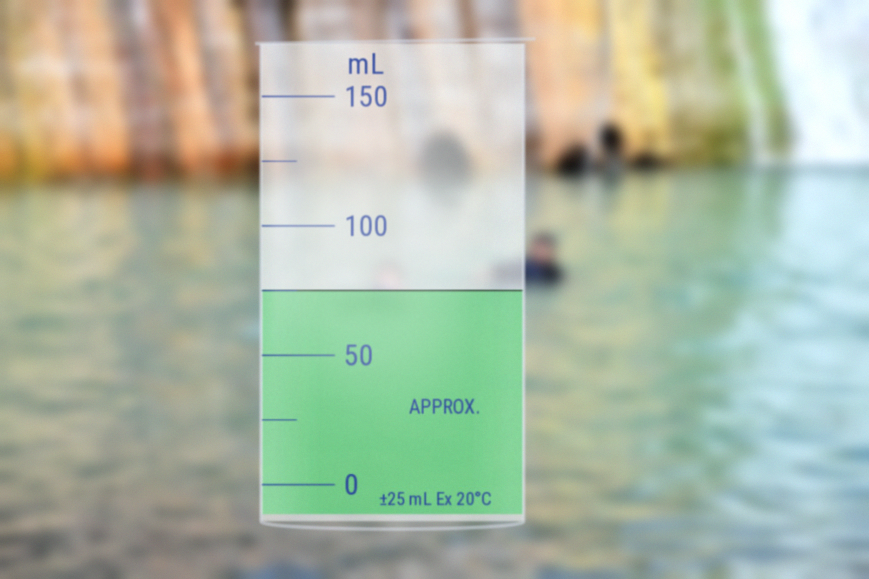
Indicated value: 75 mL
